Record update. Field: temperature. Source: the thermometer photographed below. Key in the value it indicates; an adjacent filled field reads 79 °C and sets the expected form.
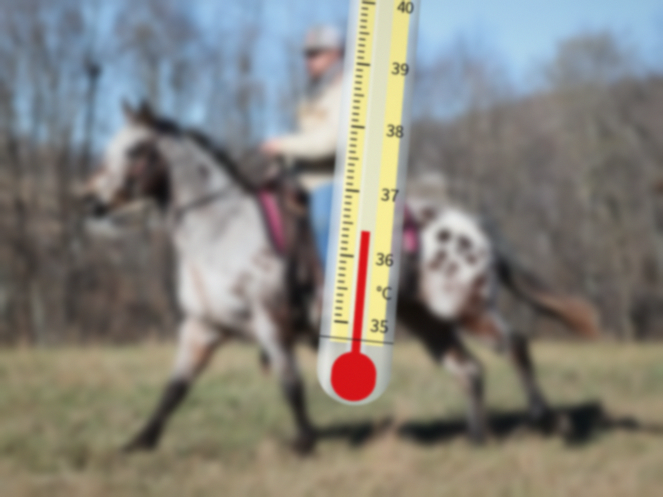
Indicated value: 36.4 °C
